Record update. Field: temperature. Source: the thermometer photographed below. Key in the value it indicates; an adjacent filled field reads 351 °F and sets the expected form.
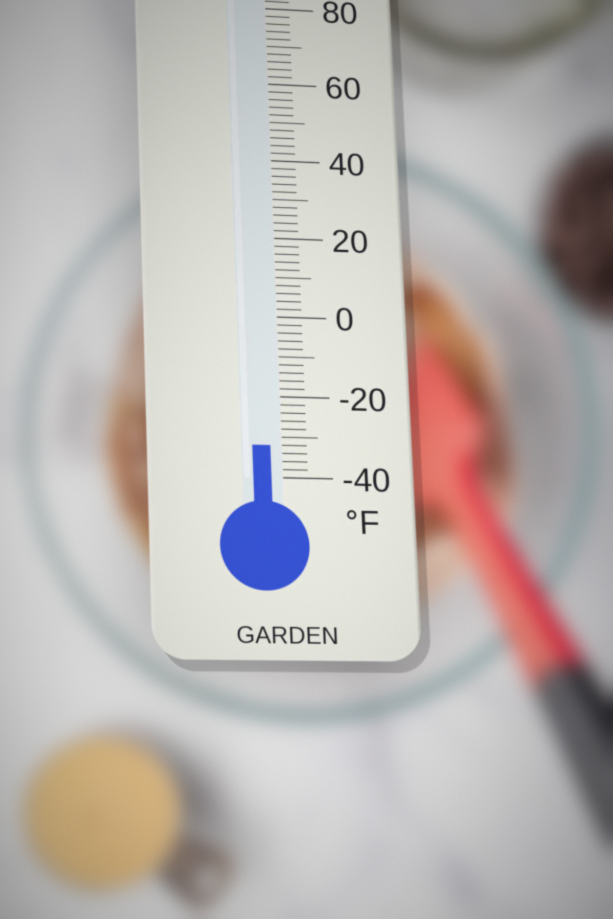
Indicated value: -32 °F
